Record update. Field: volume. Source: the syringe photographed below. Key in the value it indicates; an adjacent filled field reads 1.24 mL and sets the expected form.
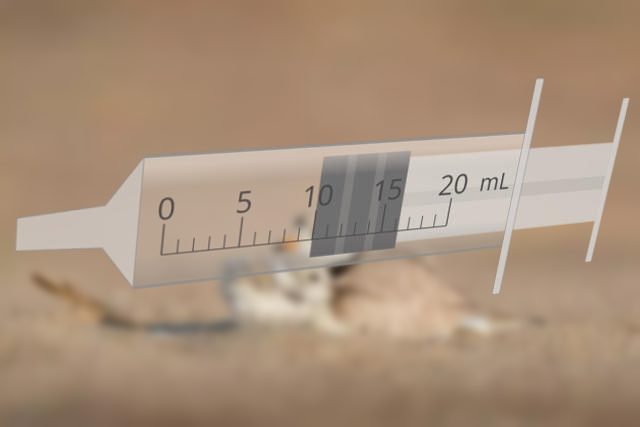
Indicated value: 10 mL
